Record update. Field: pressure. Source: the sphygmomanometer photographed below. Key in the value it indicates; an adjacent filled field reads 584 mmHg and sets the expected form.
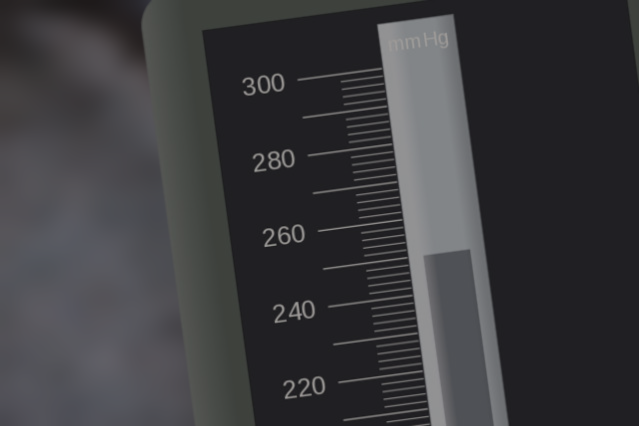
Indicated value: 250 mmHg
